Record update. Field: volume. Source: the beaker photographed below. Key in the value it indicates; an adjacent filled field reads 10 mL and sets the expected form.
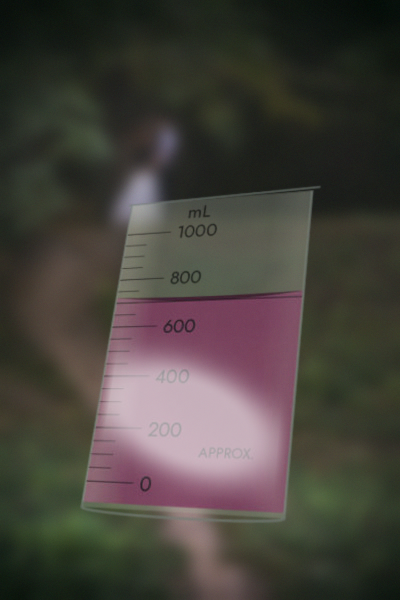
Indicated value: 700 mL
